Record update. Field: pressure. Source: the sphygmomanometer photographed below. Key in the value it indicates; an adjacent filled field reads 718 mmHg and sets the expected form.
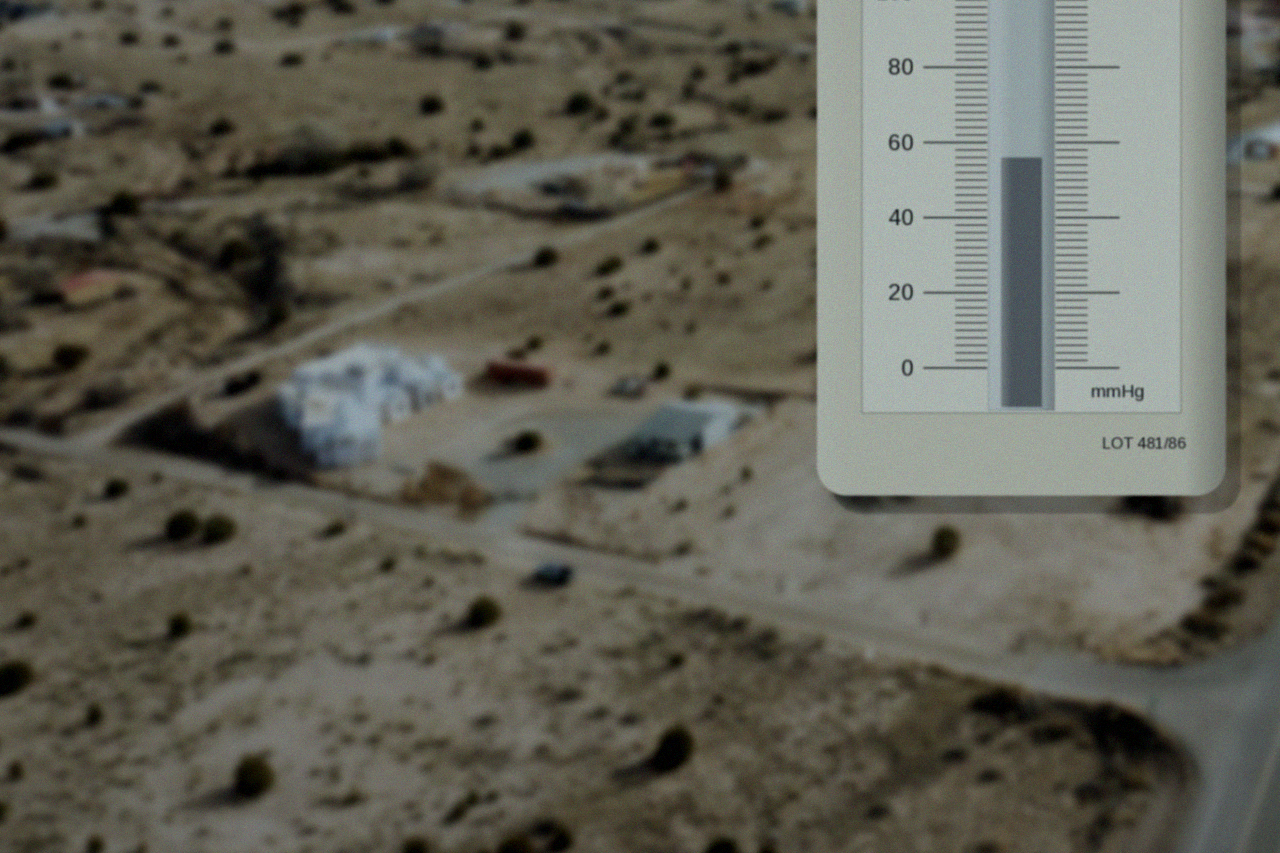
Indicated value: 56 mmHg
